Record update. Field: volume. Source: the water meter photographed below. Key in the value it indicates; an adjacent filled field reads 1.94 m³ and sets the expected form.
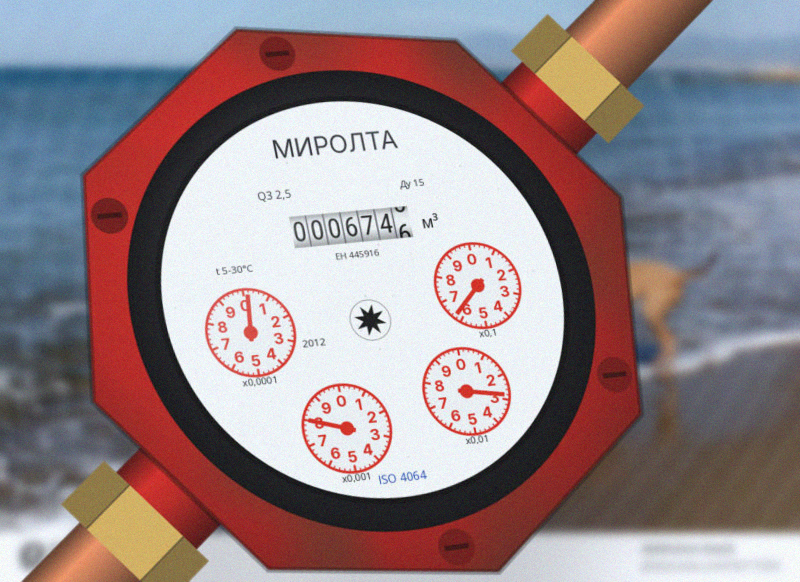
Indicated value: 6745.6280 m³
